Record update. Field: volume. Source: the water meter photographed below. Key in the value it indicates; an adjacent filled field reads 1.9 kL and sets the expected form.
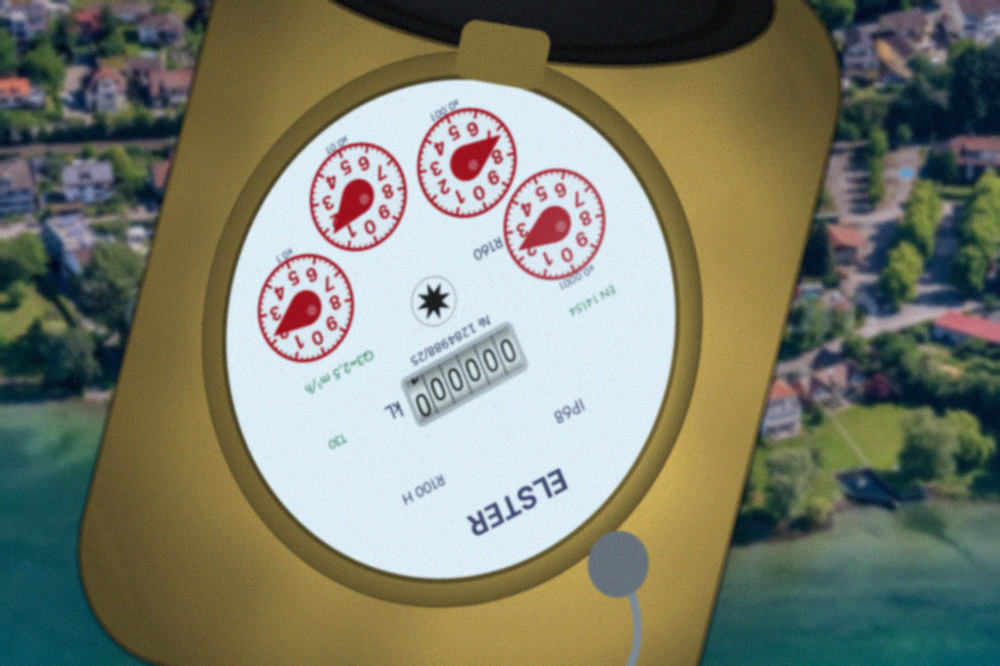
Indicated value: 0.2172 kL
